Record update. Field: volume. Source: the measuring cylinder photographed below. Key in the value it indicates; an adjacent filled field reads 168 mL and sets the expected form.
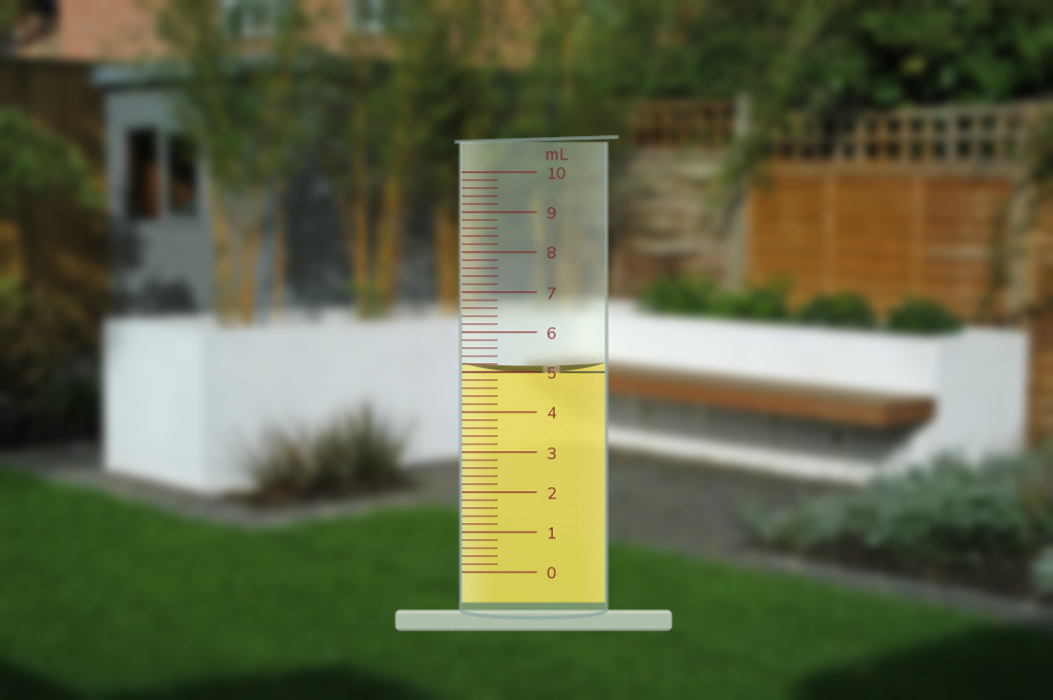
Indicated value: 5 mL
